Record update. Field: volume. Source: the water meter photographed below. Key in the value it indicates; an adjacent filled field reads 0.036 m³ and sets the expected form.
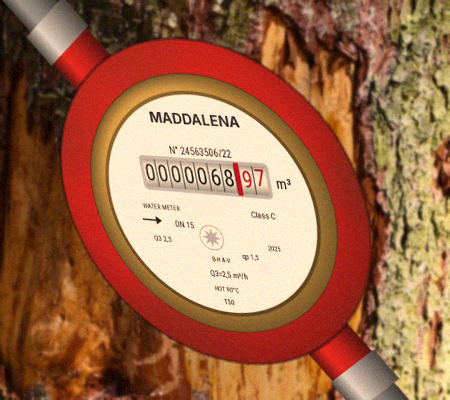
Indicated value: 68.97 m³
